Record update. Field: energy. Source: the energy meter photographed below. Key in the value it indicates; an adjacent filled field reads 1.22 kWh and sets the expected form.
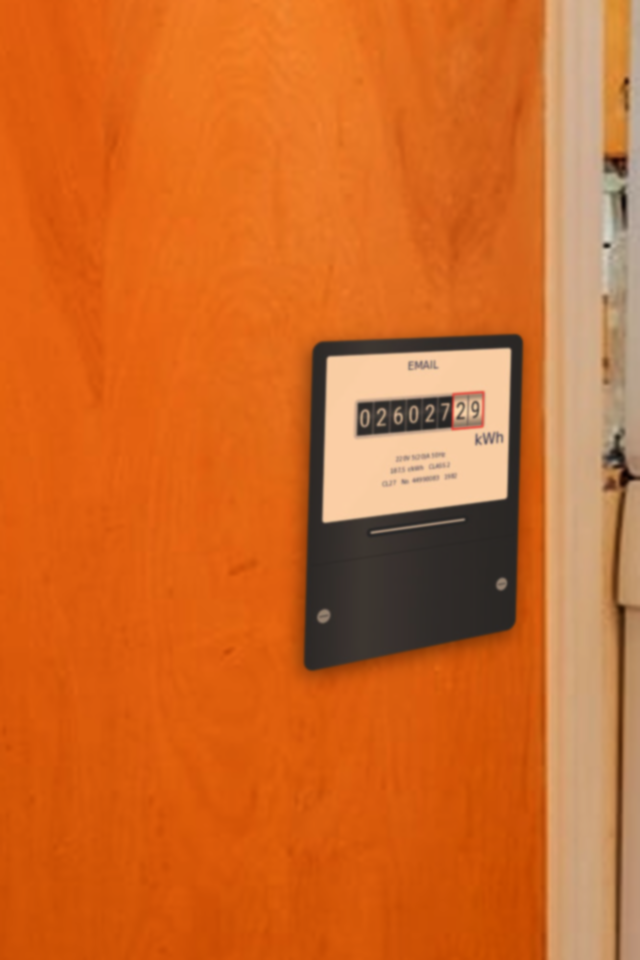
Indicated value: 26027.29 kWh
